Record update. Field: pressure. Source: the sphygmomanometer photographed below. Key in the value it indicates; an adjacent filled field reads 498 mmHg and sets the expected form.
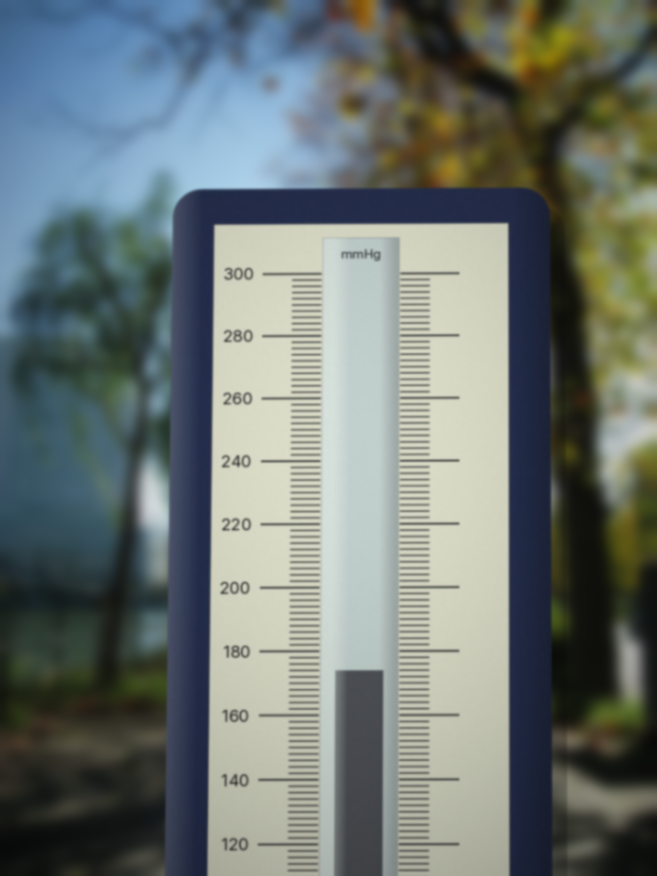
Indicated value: 174 mmHg
